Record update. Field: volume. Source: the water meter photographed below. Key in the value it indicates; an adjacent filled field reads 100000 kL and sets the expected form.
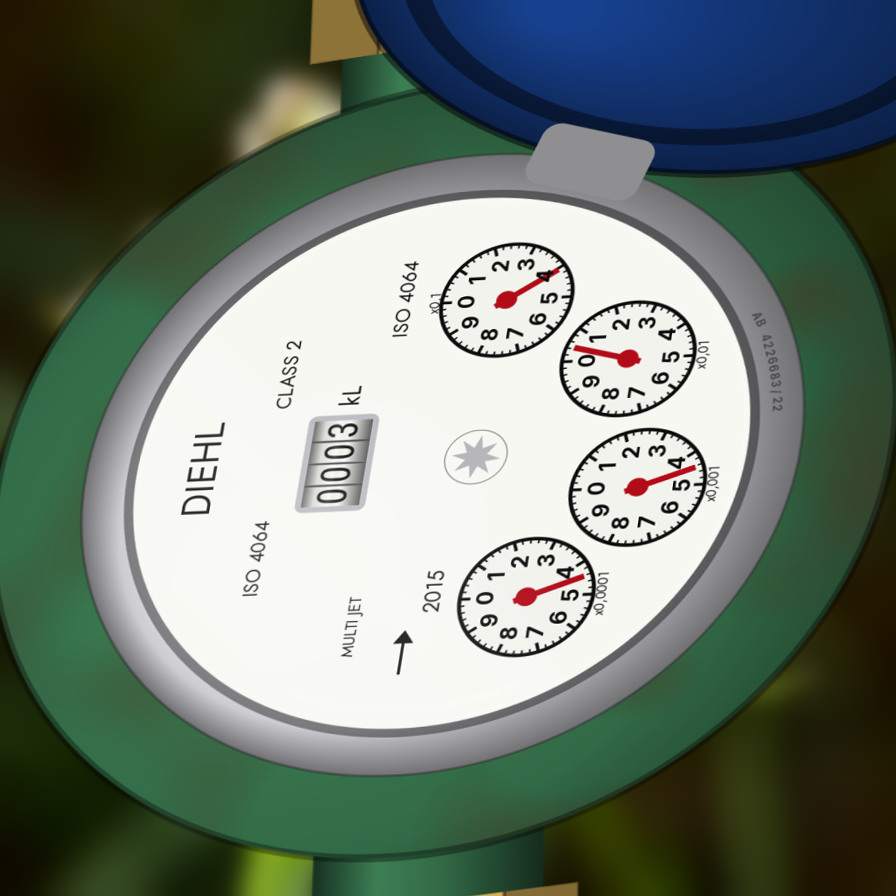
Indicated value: 3.4044 kL
